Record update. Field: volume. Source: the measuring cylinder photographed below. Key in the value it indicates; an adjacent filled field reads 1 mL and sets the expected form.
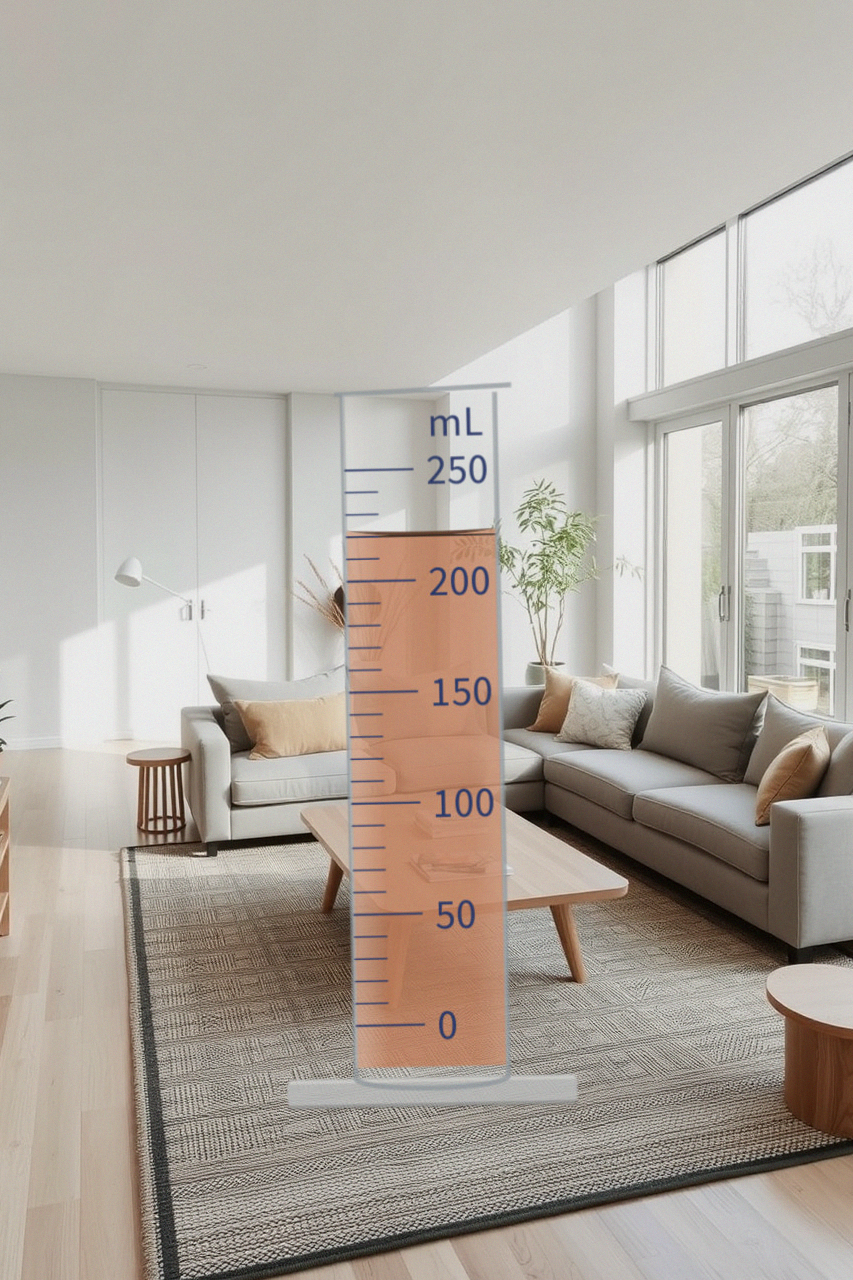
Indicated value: 220 mL
